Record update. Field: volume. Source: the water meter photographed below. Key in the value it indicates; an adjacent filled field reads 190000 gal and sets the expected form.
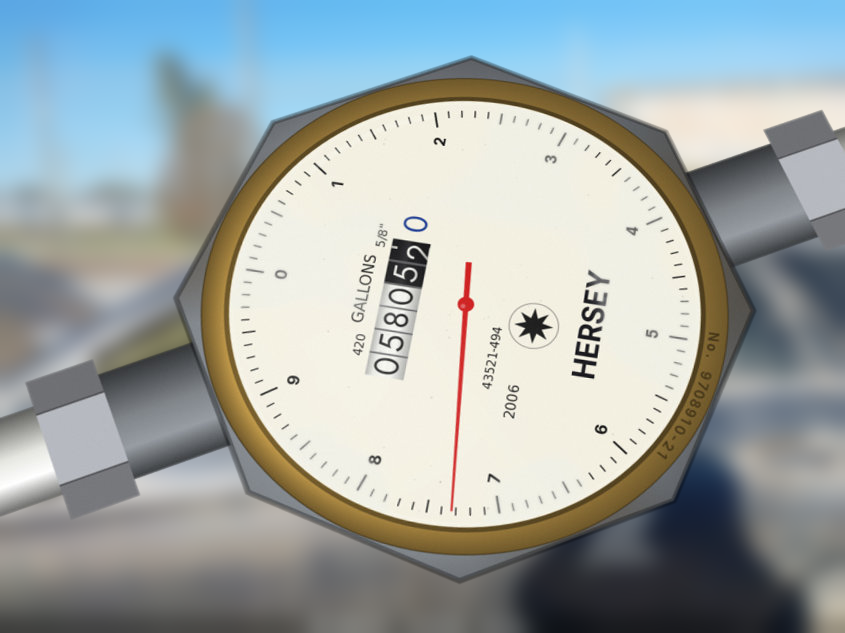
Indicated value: 580517.3 gal
